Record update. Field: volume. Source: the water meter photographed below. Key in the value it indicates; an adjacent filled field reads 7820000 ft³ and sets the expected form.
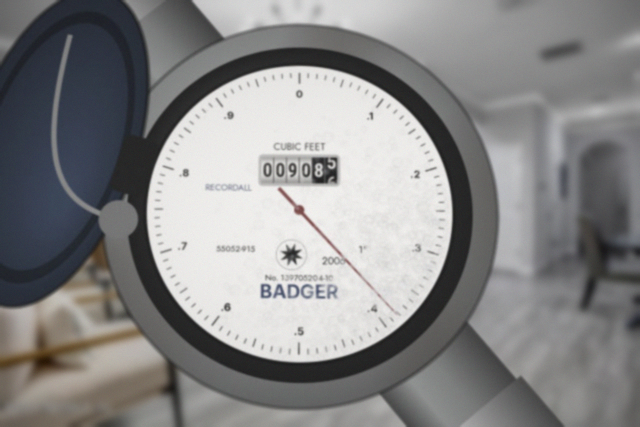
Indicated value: 9085.38 ft³
